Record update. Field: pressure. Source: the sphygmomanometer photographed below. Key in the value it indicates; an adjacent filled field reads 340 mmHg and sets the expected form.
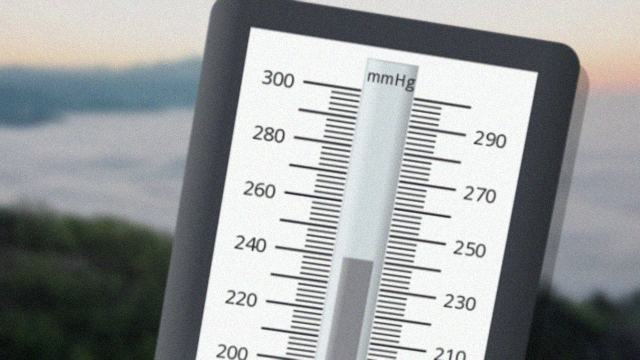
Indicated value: 240 mmHg
